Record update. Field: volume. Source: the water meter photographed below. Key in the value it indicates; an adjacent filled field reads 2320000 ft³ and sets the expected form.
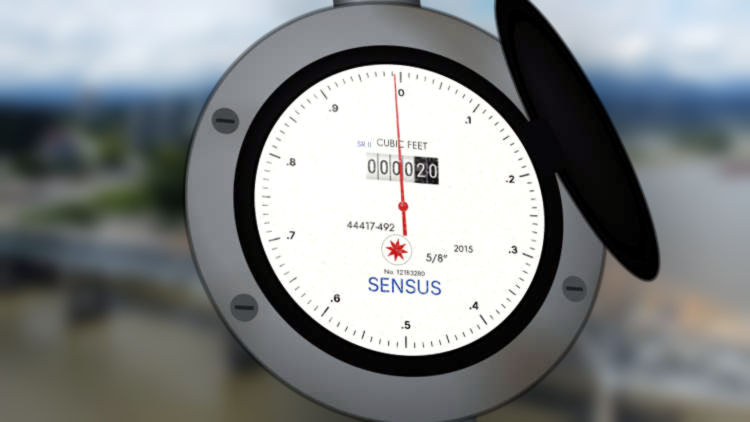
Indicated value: 19.99 ft³
